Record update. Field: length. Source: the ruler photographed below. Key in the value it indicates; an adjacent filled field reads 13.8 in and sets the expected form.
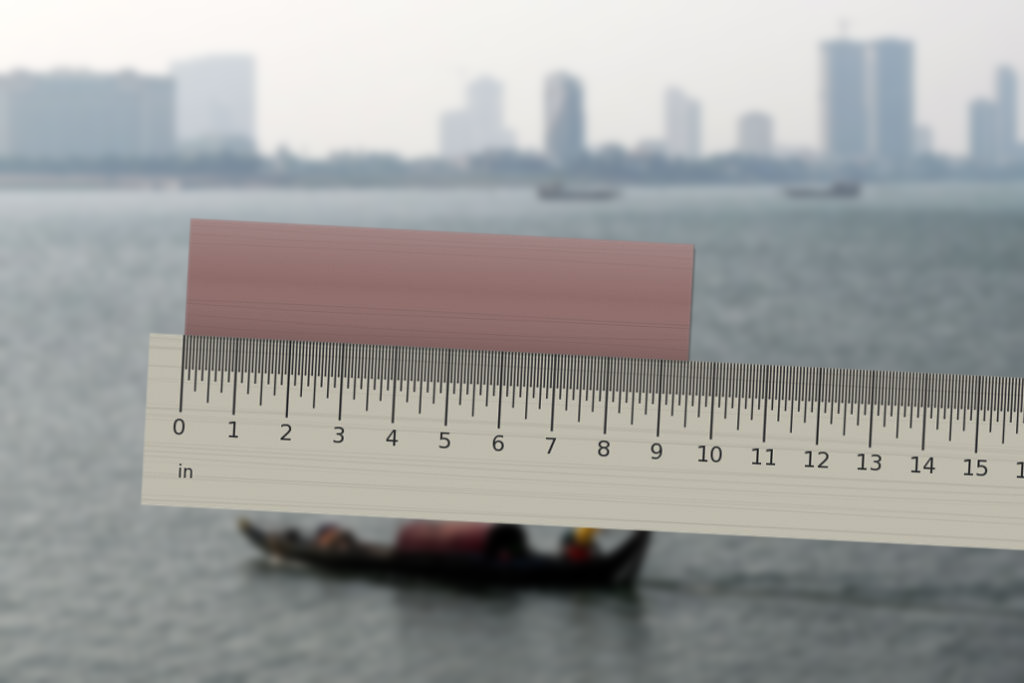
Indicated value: 9.5 in
